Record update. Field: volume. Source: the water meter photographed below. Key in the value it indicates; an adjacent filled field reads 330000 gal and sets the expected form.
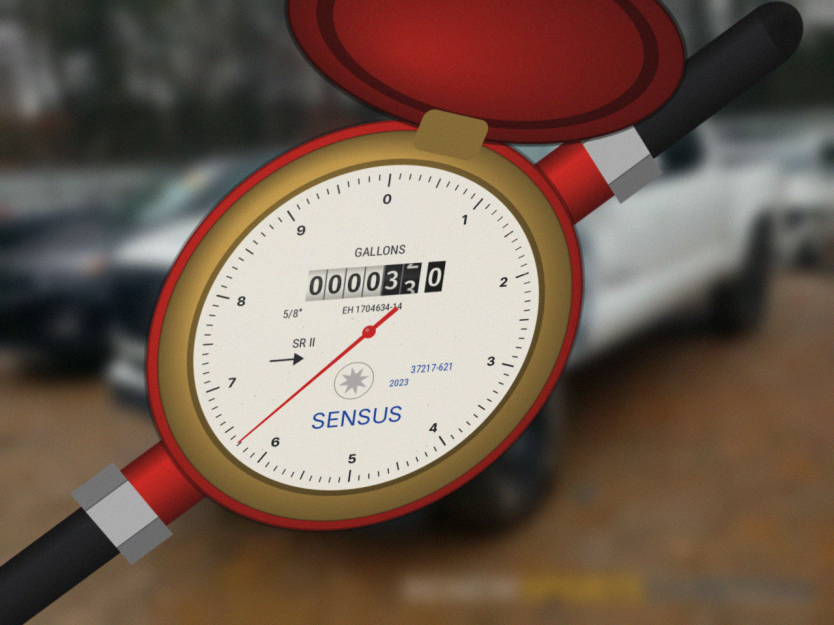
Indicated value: 326.3 gal
